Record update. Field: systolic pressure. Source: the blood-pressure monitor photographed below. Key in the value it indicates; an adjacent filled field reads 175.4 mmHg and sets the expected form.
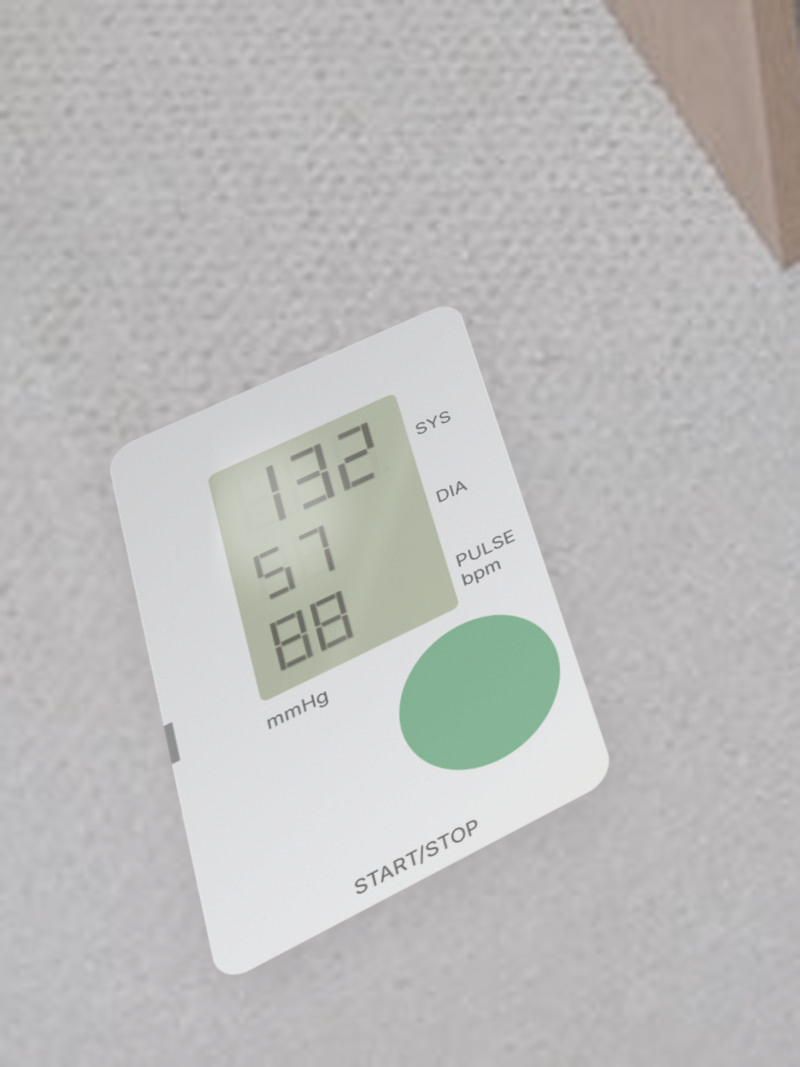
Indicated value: 132 mmHg
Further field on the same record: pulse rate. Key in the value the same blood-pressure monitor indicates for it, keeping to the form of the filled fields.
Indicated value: 88 bpm
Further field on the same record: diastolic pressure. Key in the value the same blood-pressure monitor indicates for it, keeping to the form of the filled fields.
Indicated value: 57 mmHg
